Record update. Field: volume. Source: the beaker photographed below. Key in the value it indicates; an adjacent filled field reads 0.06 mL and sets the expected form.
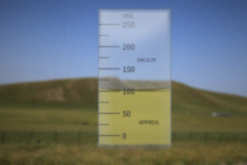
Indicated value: 100 mL
